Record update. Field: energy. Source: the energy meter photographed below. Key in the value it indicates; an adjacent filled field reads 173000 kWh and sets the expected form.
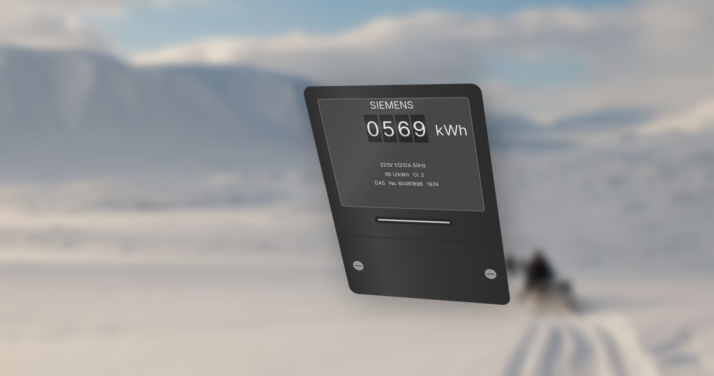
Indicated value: 569 kWh
